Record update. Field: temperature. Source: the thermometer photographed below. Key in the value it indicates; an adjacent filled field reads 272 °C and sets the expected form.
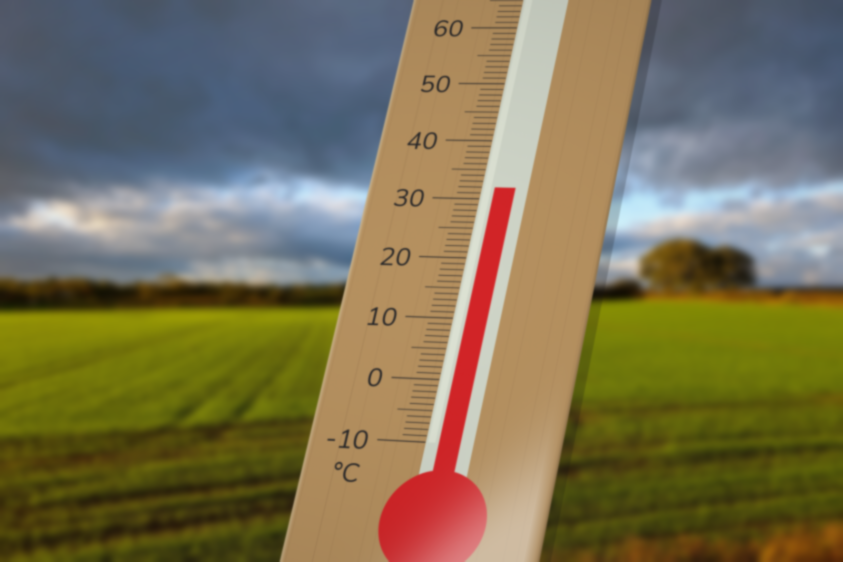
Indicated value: 32 °C
